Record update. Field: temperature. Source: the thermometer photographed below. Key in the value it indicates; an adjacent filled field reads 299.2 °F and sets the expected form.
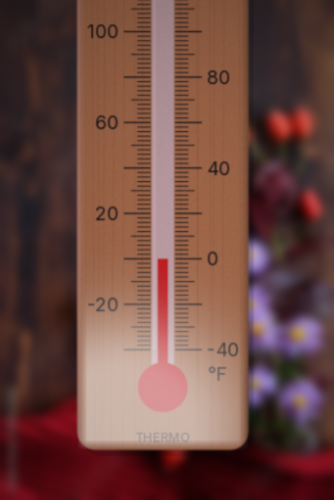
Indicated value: 0 °F
